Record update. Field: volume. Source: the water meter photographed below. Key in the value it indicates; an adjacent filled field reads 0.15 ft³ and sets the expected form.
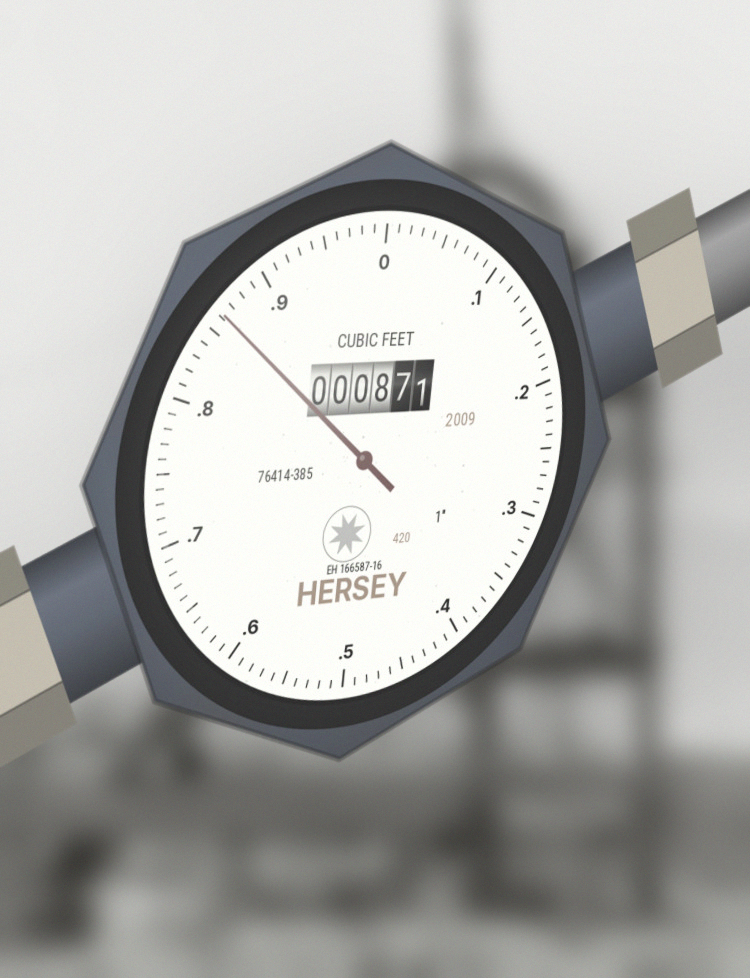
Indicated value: 870.86 ft³
